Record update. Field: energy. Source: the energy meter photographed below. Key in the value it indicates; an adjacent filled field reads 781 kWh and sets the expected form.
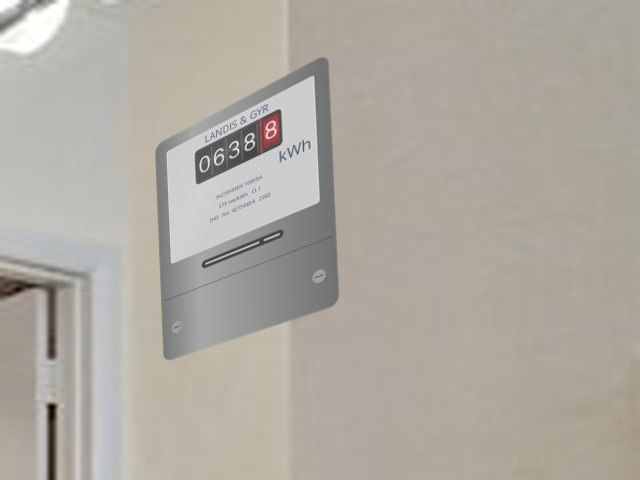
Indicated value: 638.8 kWh
